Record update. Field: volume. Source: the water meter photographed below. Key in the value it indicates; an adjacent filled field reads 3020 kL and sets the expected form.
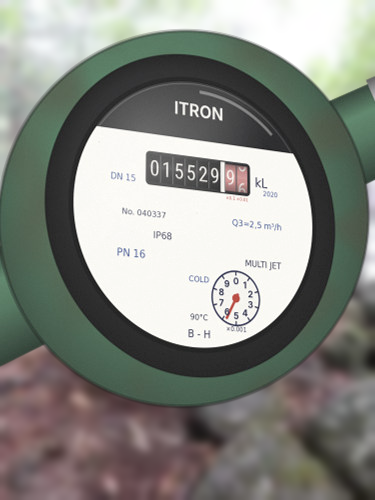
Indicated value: 15529.955 kL
